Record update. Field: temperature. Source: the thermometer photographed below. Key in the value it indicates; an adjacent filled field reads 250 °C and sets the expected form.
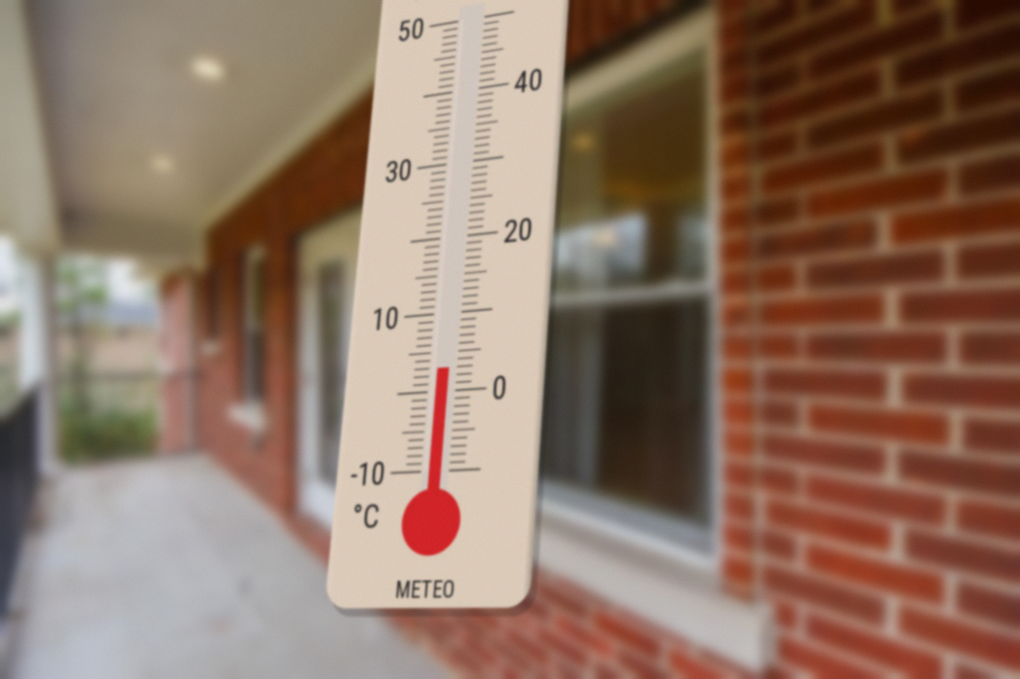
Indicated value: 3 °C
